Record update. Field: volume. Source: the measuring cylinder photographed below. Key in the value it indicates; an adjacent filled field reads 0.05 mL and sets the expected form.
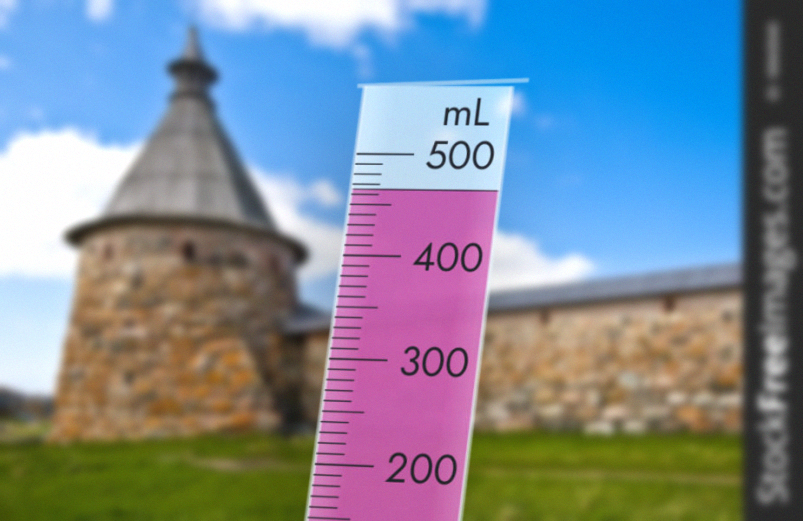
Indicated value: 465 mL
